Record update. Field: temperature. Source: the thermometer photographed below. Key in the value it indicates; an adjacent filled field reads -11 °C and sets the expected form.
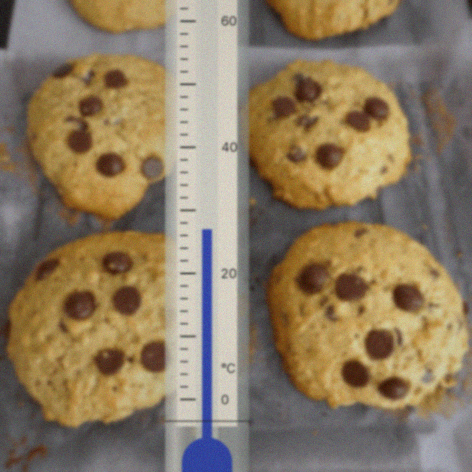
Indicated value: 27 °C
